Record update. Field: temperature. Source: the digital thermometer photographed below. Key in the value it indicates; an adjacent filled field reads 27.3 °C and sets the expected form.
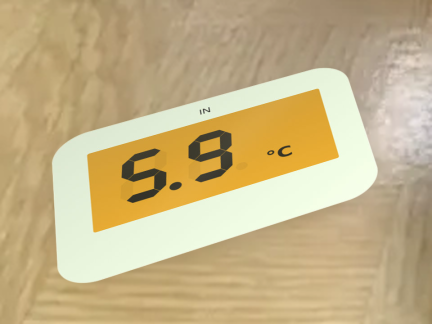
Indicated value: 5.9 °C
